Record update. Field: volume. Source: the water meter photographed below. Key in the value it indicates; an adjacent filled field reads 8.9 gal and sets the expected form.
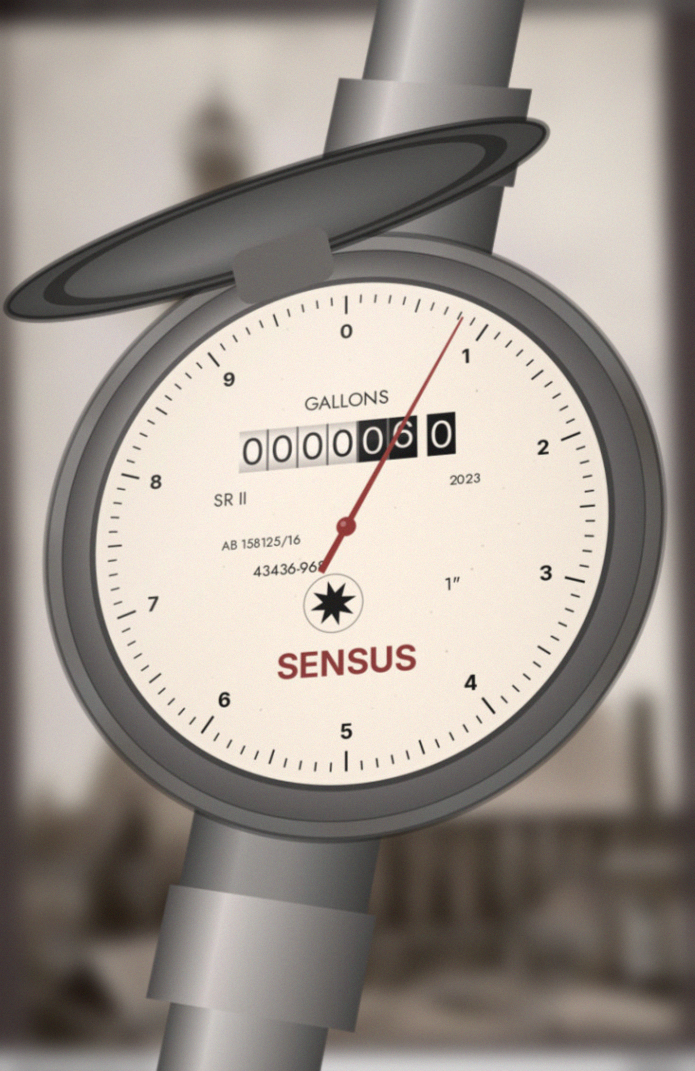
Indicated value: 60.8 gal
